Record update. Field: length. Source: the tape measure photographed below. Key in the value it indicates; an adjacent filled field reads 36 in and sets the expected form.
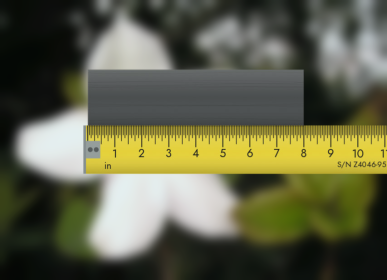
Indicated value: 8 in
